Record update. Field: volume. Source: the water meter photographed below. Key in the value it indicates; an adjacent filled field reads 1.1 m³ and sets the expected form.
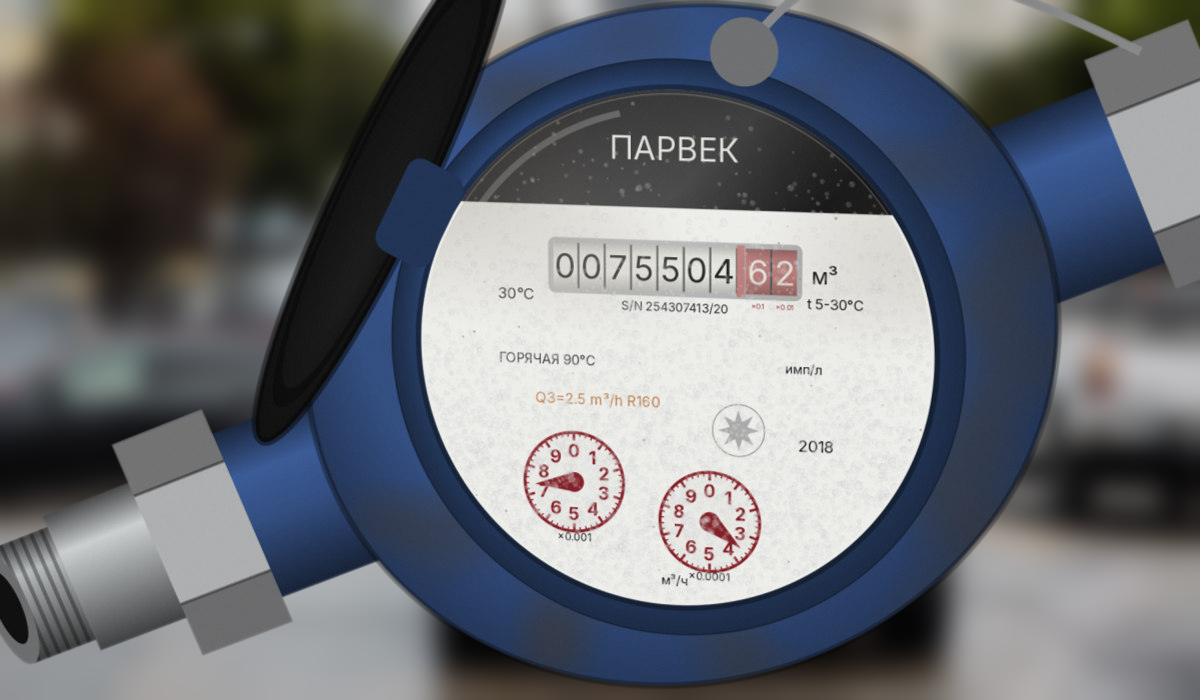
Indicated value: 75504.6273 m³
